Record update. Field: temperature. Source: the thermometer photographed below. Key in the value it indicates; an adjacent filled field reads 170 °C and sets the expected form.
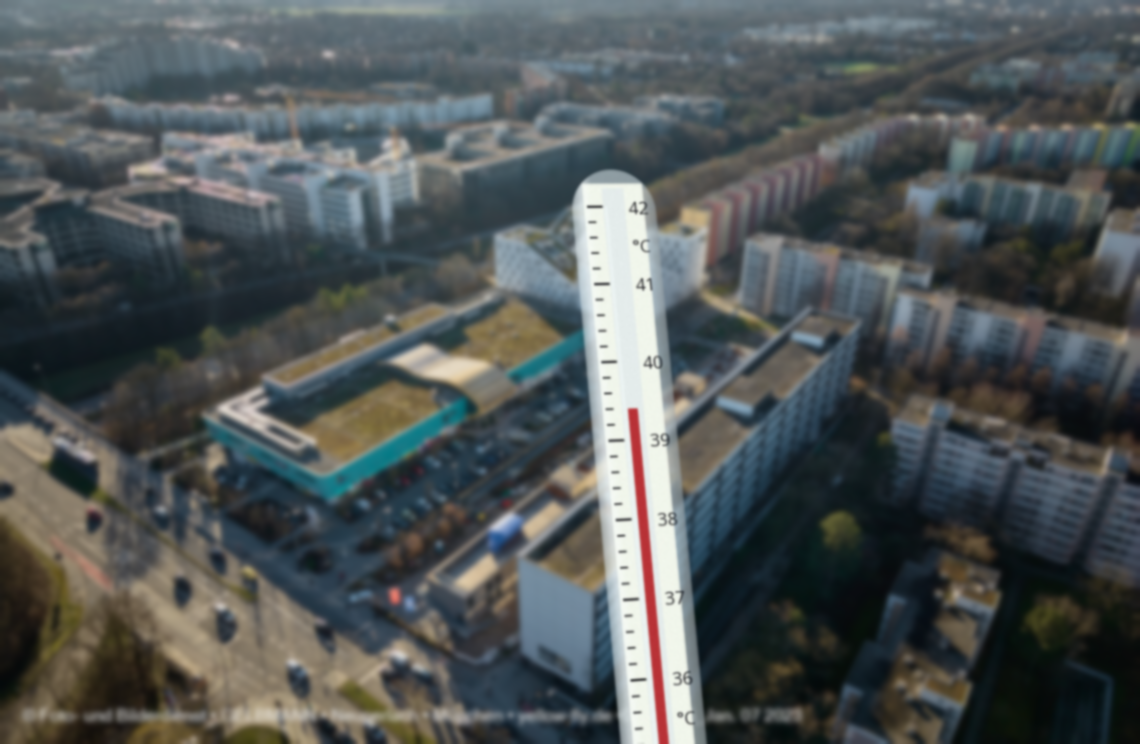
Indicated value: 39.4 °C
